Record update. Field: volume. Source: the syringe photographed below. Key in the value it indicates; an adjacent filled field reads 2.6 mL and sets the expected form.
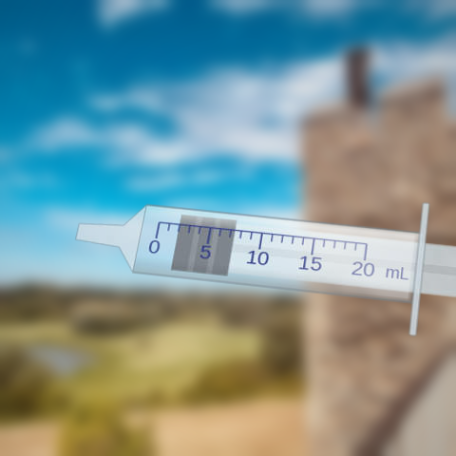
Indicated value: 2 mL
